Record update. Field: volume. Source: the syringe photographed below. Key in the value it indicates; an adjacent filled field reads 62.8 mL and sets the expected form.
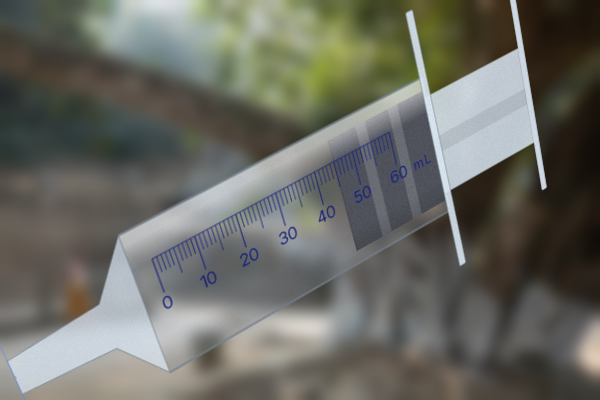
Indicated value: 45 mL
